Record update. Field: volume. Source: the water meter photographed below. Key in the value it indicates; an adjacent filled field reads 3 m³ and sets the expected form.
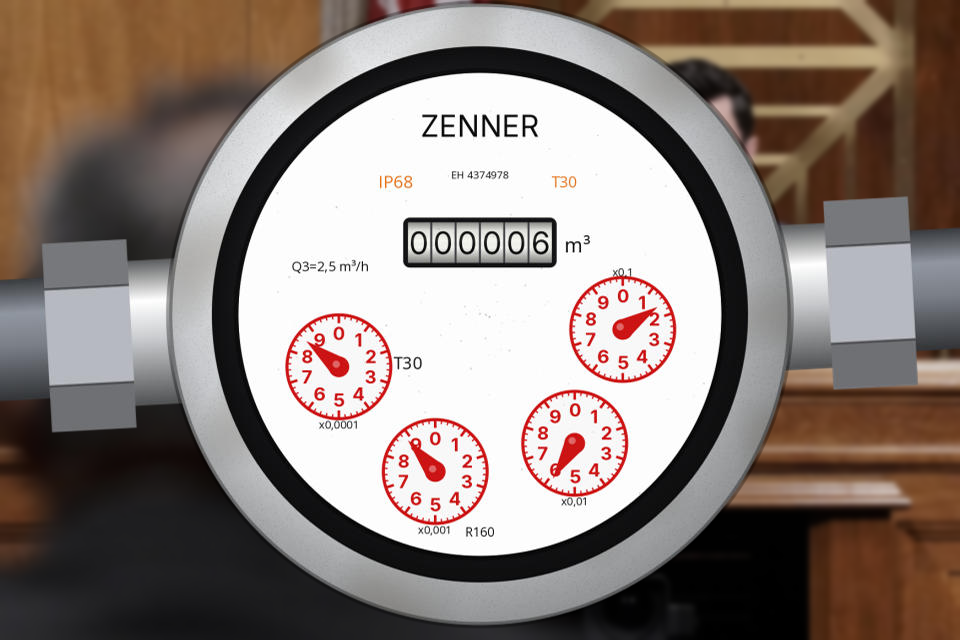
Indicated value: 6.1588 m³
